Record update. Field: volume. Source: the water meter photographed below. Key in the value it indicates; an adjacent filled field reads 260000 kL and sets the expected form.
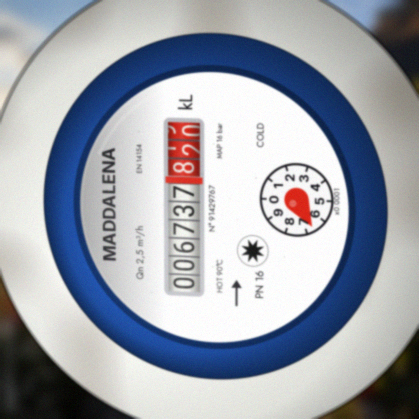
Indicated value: 6737.8196 kL
